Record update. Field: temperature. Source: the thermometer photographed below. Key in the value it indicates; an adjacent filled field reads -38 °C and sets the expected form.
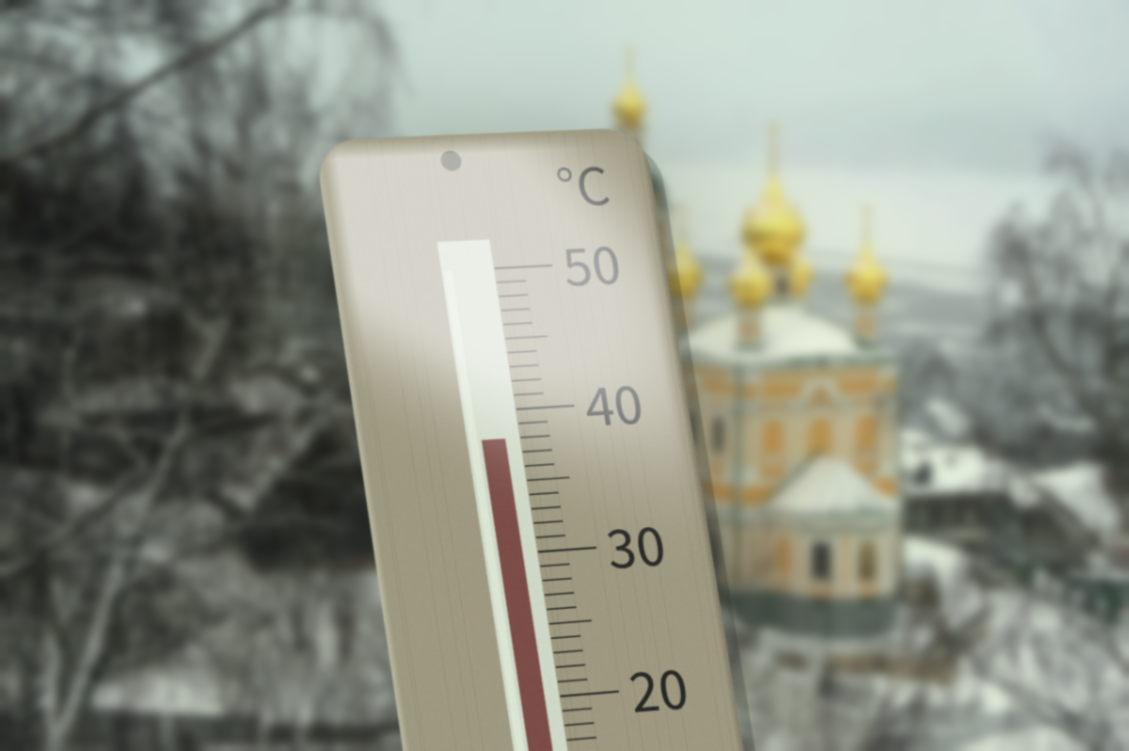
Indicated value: 38 °C
